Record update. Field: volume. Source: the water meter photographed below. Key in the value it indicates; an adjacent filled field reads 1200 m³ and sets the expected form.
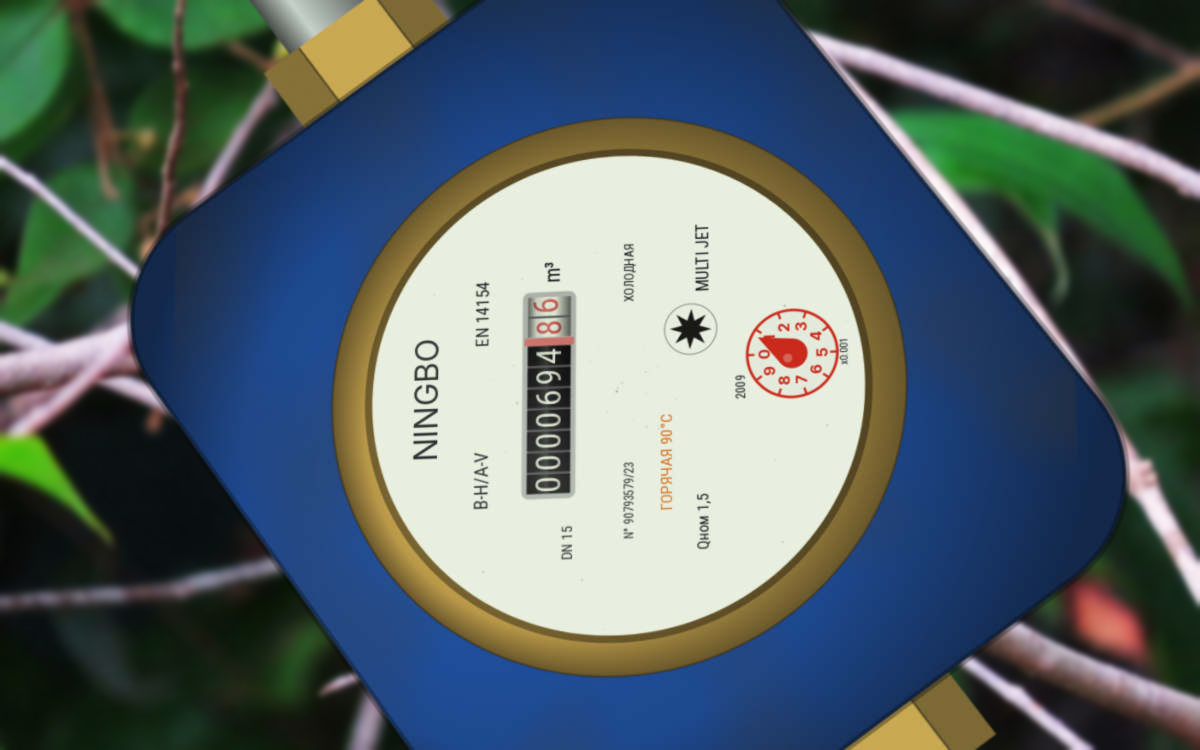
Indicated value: 694.860 m³
